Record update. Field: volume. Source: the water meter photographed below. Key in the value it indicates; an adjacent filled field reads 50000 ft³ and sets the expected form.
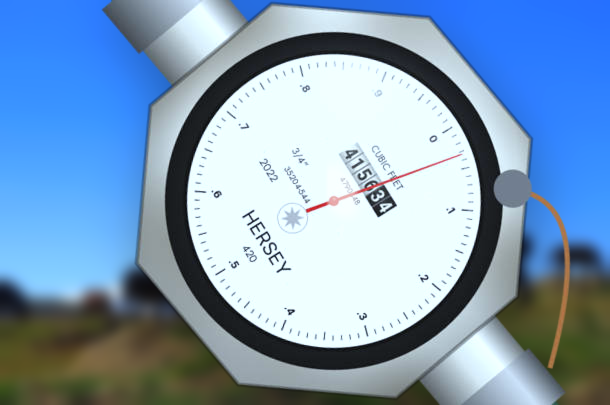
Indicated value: 415634.03 ft³
